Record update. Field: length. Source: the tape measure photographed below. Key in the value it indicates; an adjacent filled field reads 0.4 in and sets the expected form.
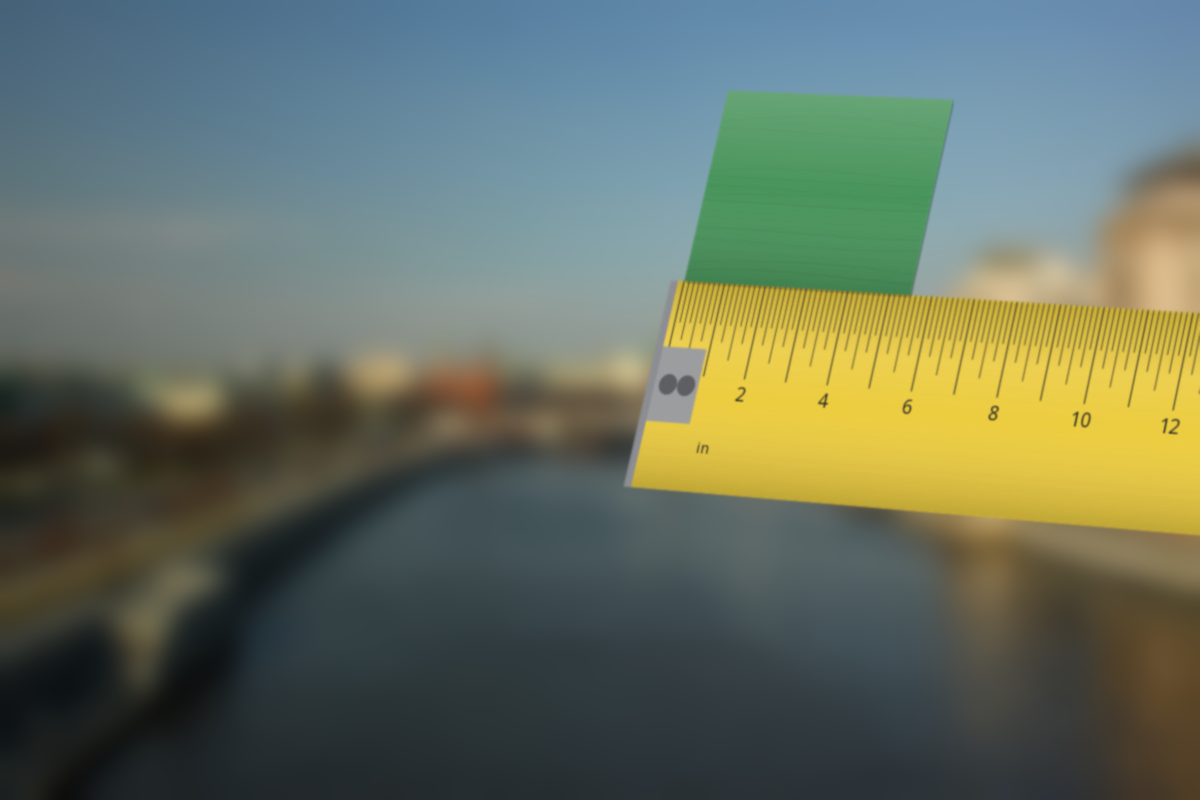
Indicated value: 5.5 in
